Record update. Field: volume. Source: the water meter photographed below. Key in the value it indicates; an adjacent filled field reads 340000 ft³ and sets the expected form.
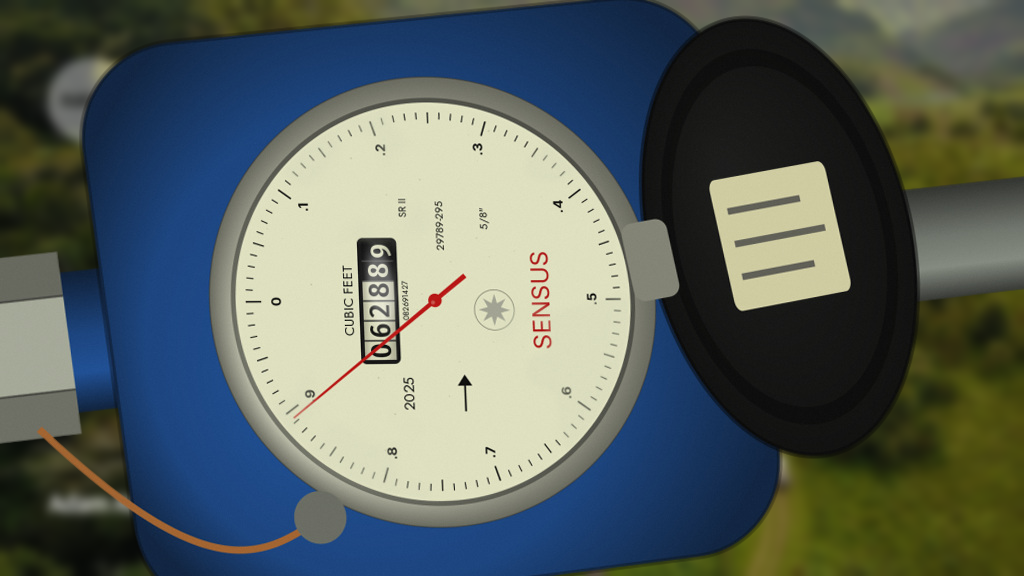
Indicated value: 62888.89 ft³
